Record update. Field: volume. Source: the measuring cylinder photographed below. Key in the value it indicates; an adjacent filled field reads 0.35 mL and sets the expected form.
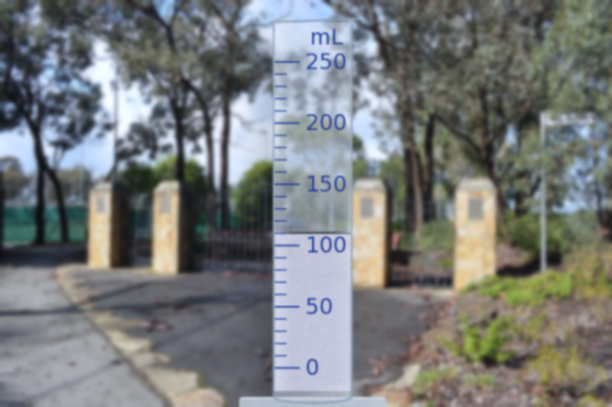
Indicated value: 110 mL
